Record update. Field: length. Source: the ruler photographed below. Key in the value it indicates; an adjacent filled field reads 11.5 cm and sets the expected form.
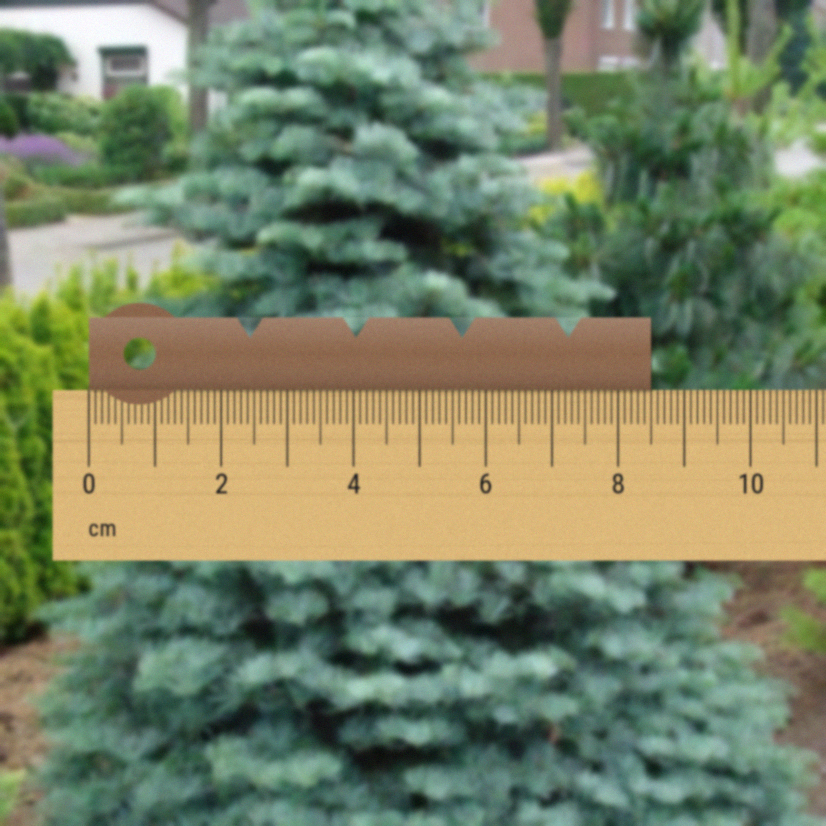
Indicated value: 8.5 cm
